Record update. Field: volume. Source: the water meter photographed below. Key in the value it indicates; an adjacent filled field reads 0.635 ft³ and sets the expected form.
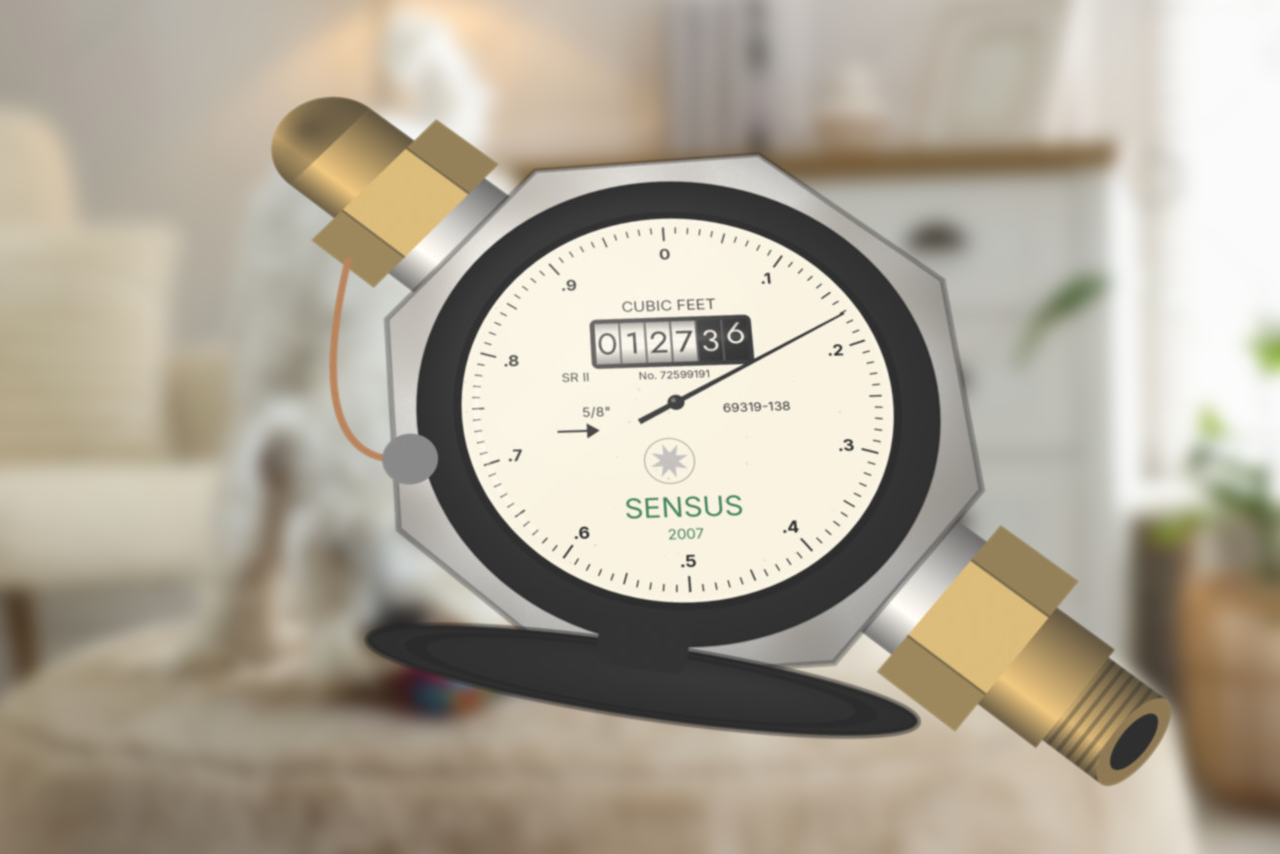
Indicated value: 12736.17 ft³
